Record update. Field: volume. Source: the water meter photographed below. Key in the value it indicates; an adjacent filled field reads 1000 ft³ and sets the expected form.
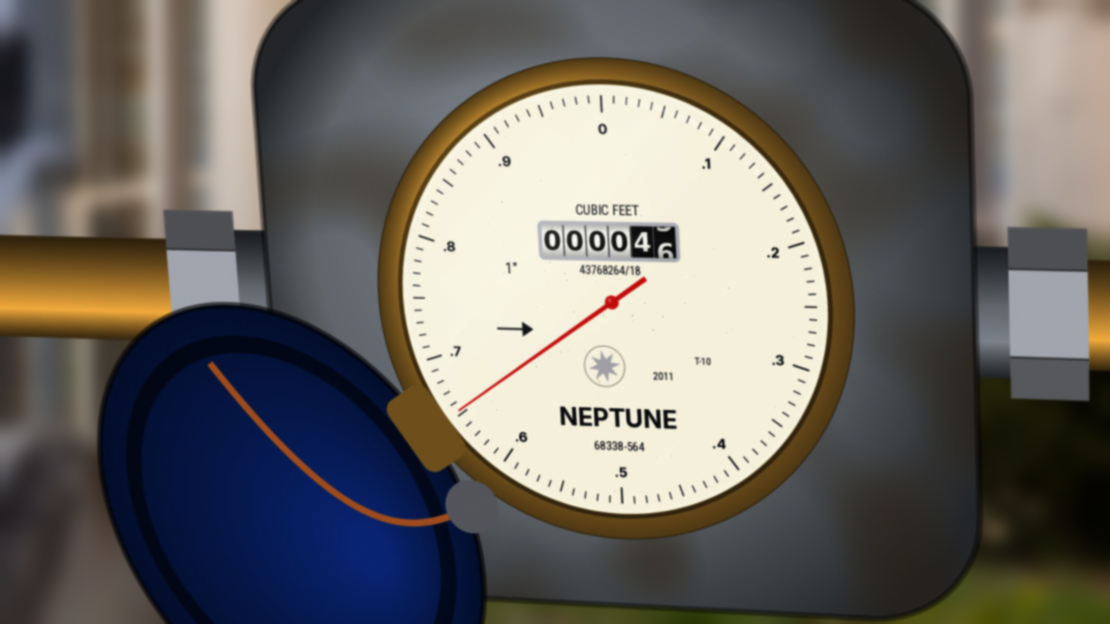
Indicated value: 45.65 ft³
